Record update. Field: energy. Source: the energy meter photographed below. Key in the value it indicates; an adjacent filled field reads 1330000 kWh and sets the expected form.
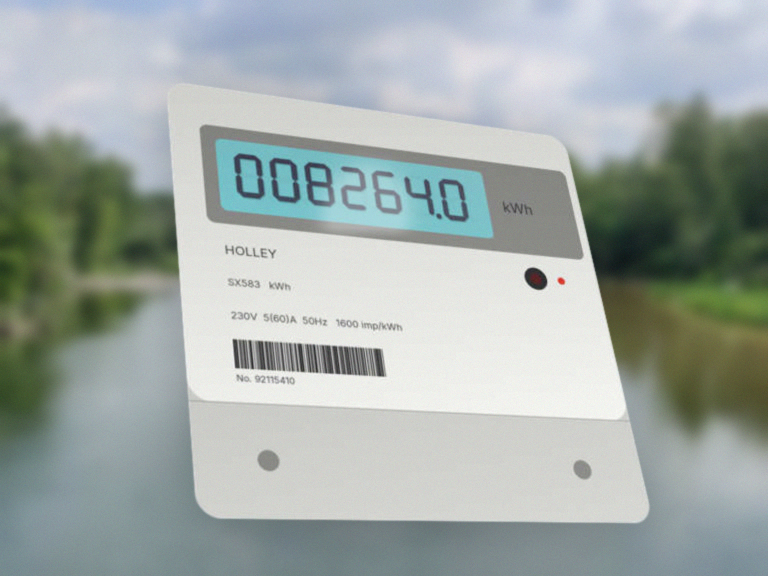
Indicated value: 8264.0 kWh
